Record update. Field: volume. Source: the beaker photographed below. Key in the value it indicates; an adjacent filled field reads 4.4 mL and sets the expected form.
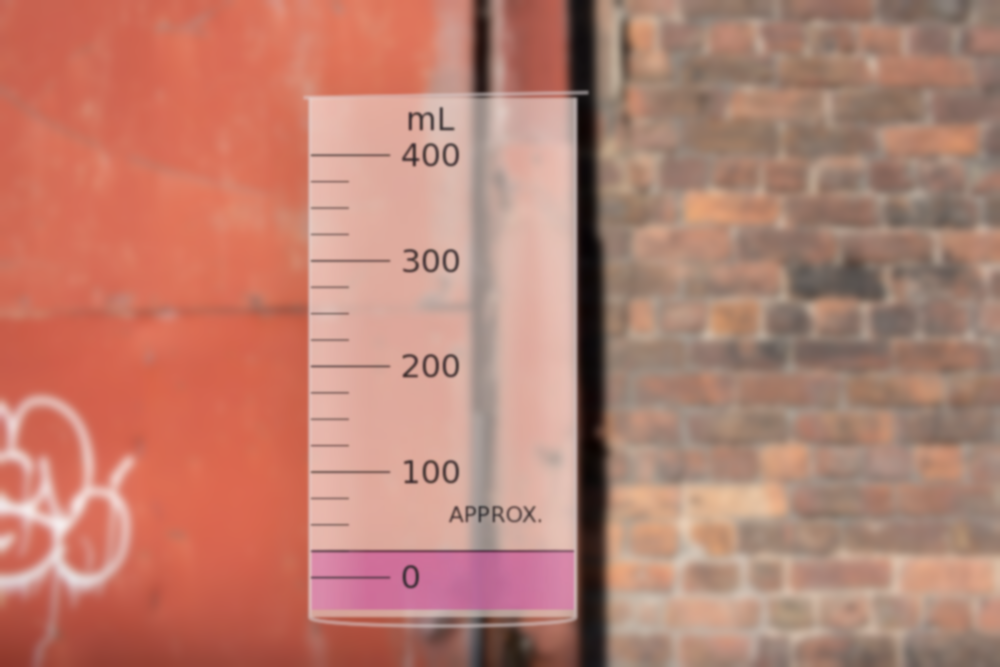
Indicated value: 25 mL
